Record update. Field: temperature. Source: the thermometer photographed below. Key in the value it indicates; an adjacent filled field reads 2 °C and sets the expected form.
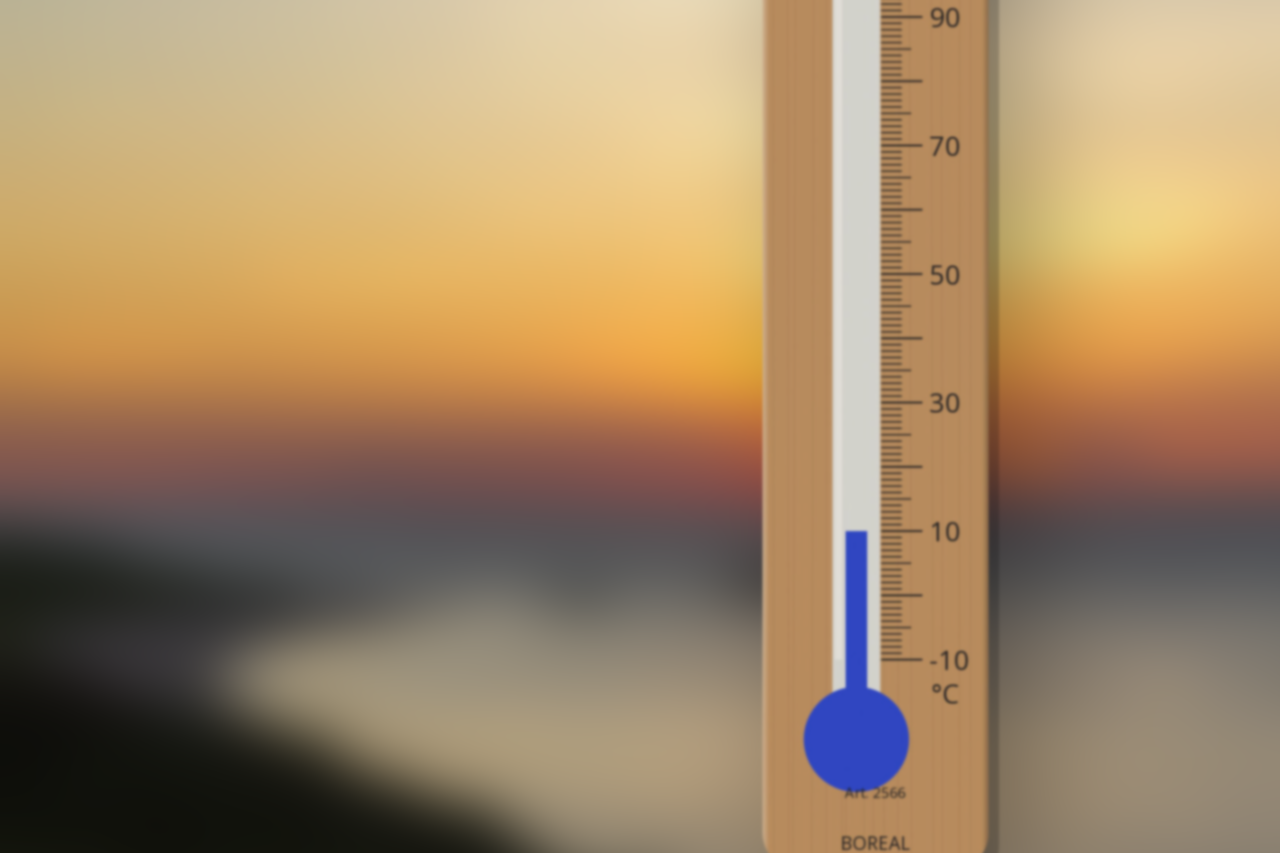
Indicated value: 10 °C
